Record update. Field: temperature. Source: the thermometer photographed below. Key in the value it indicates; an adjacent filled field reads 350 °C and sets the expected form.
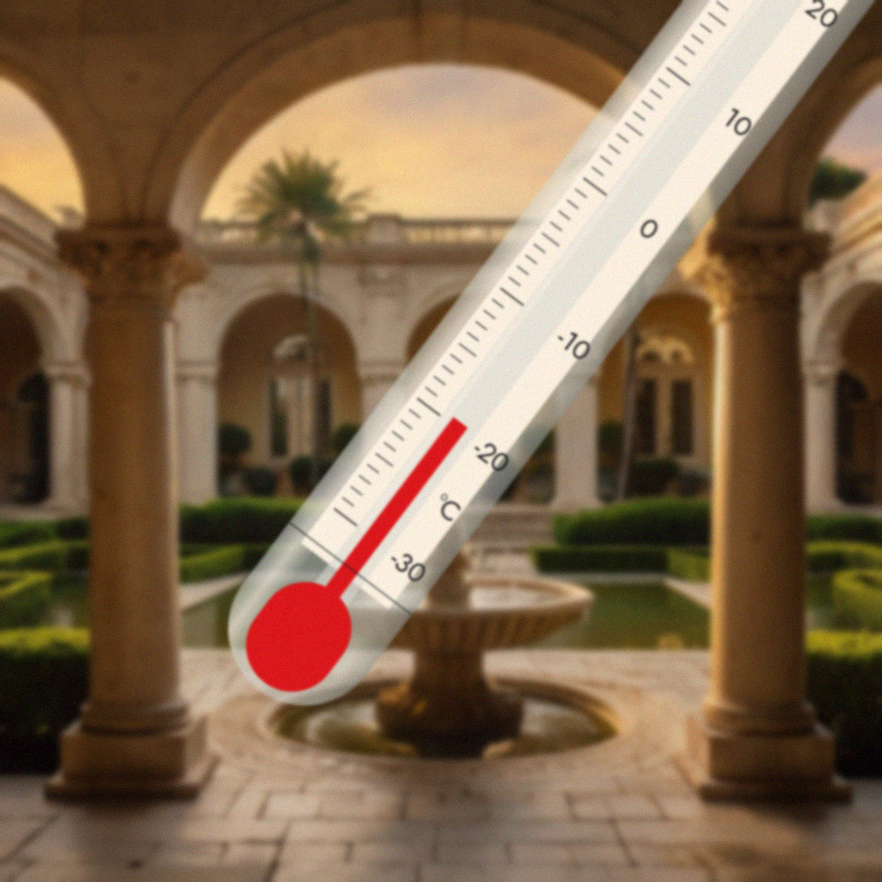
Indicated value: -19.5 °C
